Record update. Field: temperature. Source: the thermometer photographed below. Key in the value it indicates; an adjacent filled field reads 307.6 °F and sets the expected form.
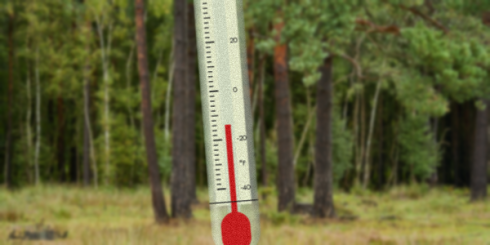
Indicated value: -14 °F
